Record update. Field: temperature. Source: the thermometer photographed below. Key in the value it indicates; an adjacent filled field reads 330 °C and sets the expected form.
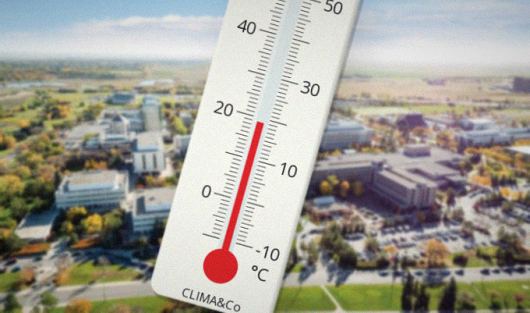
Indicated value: 19 °C
